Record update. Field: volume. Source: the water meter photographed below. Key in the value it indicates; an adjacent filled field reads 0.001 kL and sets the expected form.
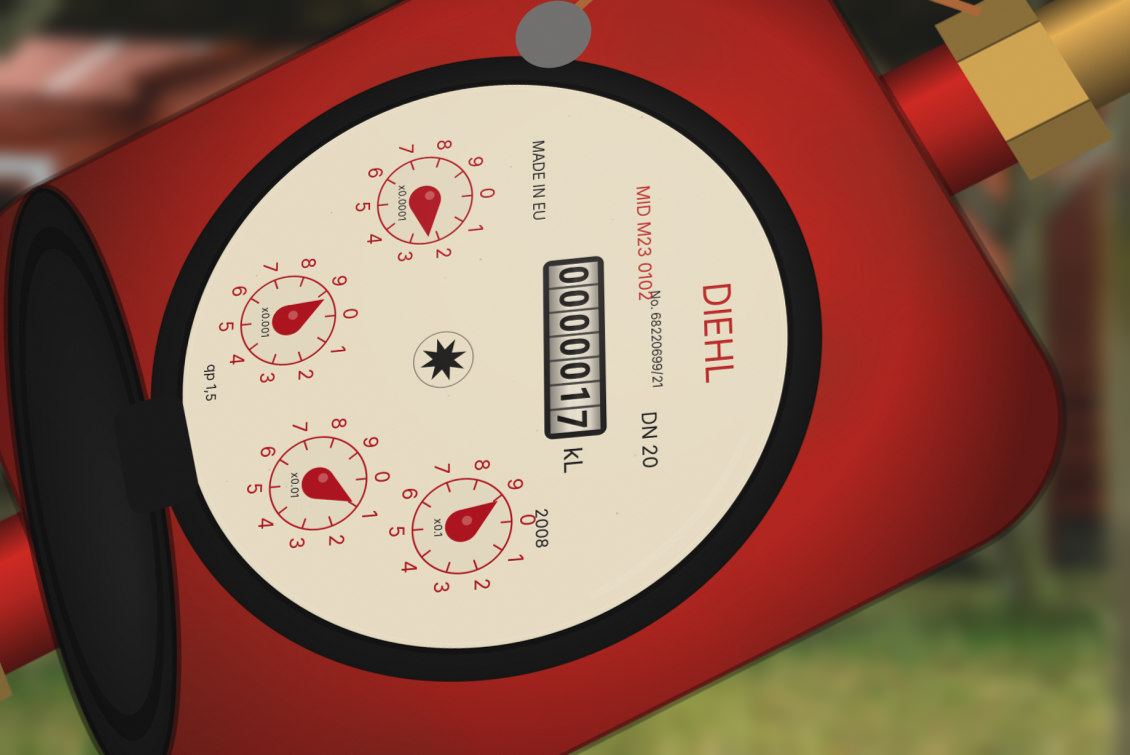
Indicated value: 16.9092 kL
